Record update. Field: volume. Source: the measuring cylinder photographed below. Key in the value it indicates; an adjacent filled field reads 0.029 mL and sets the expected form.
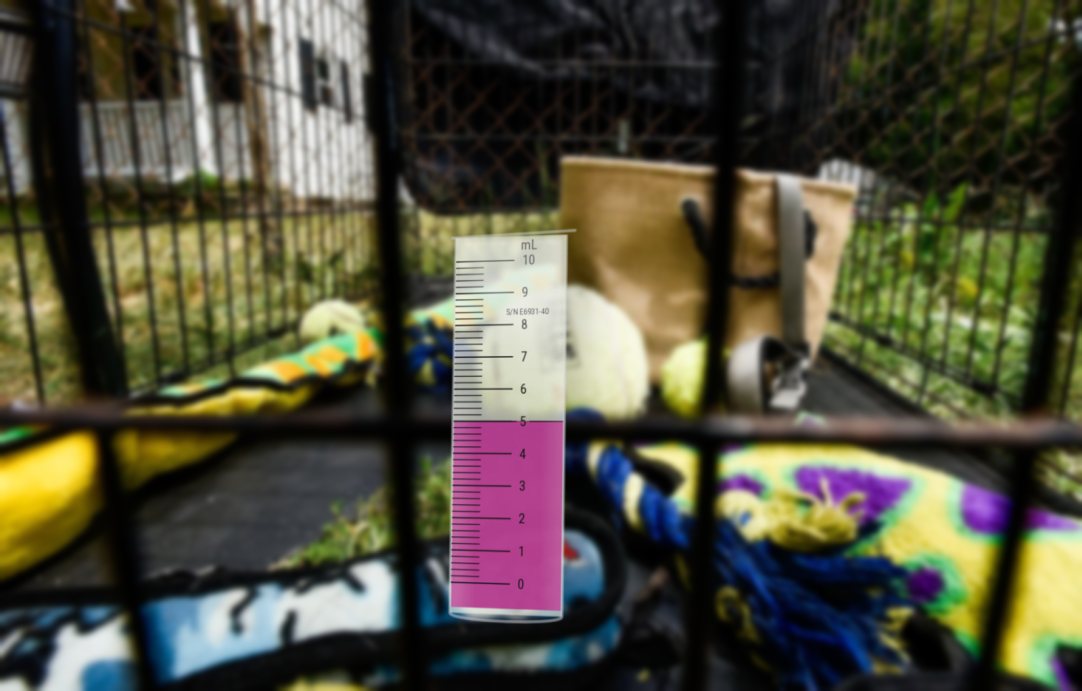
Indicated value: 5 mL
